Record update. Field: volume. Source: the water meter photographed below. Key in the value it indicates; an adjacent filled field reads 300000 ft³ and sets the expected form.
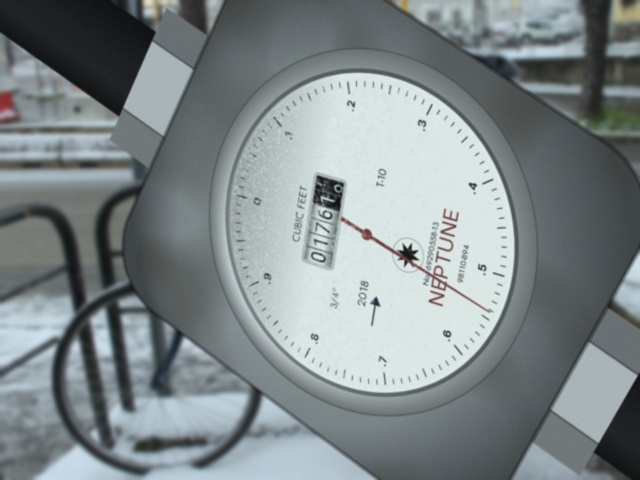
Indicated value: 17617.54 ft³
